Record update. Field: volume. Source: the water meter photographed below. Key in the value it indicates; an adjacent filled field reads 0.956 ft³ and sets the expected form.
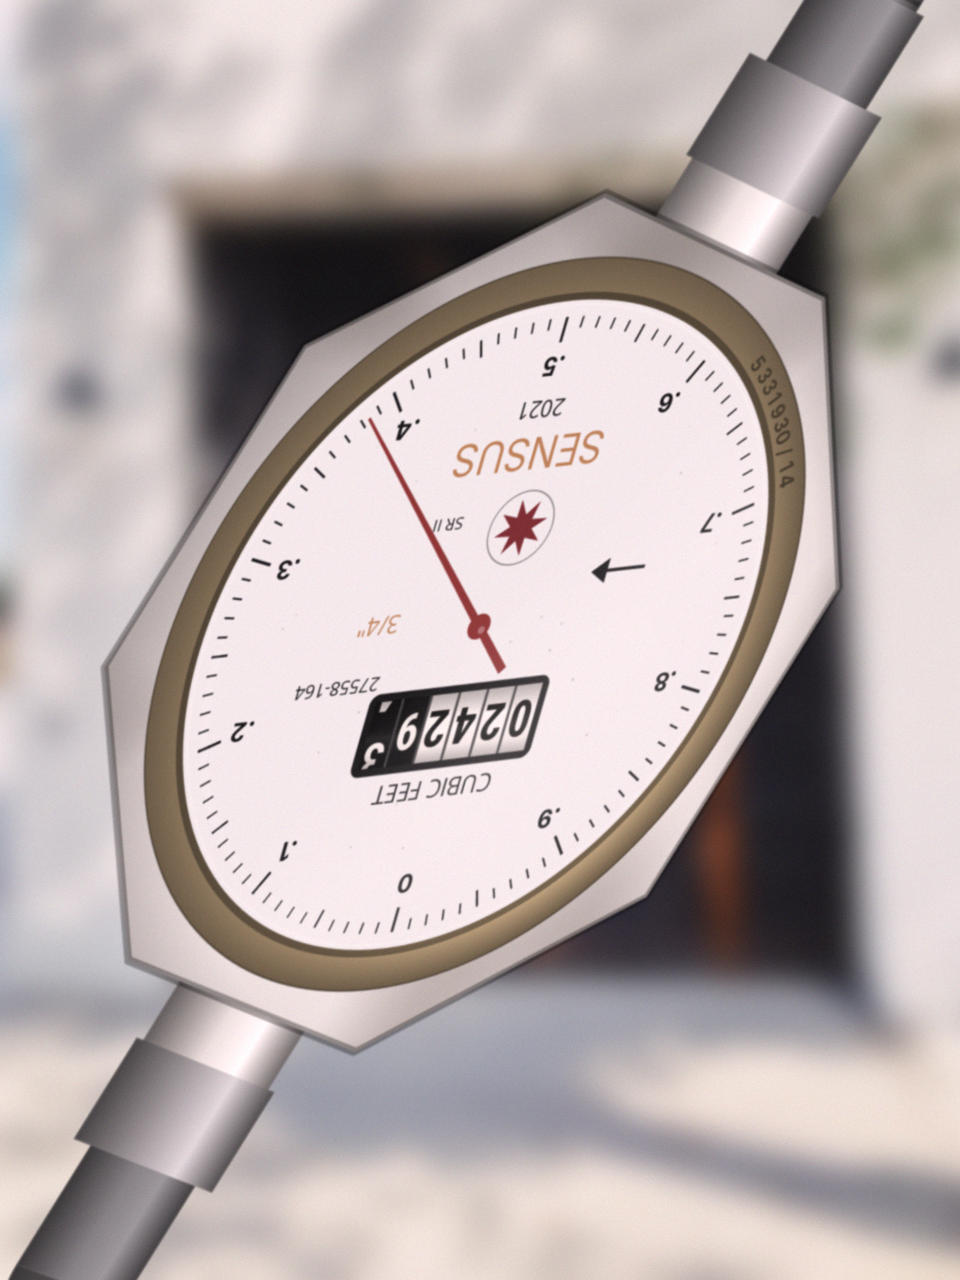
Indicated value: 24293.38 ft³
